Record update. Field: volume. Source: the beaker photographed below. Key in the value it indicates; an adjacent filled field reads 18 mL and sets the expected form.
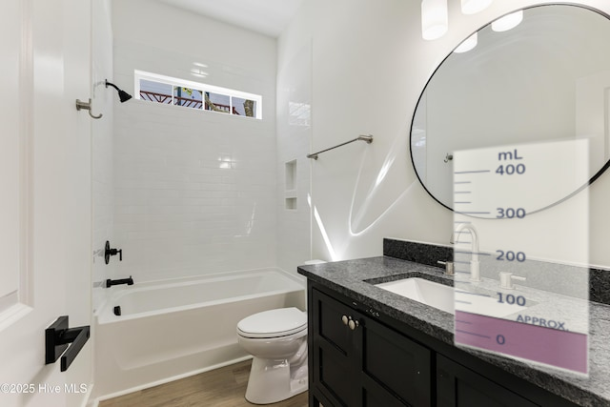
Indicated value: 50 mL
